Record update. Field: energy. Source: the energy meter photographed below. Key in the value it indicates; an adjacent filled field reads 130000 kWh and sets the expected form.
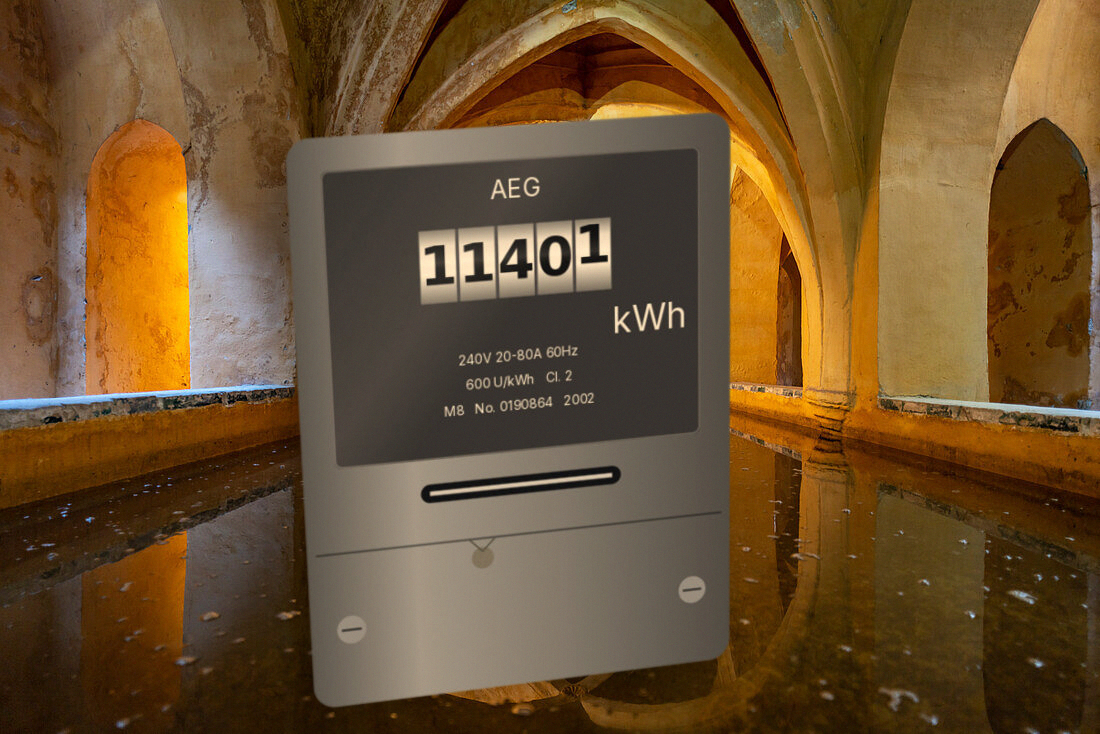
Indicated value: 11401 kWh
